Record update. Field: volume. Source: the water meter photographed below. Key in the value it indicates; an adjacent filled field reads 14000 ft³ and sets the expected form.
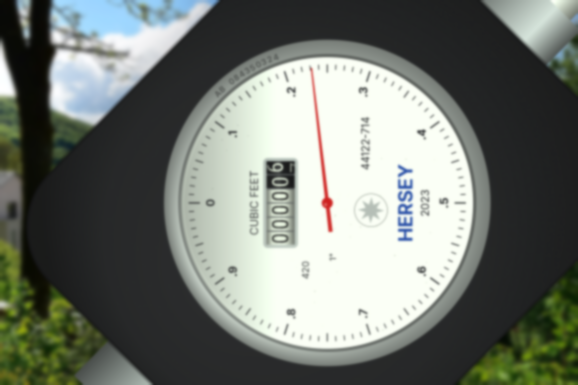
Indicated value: 6.23 ft³
